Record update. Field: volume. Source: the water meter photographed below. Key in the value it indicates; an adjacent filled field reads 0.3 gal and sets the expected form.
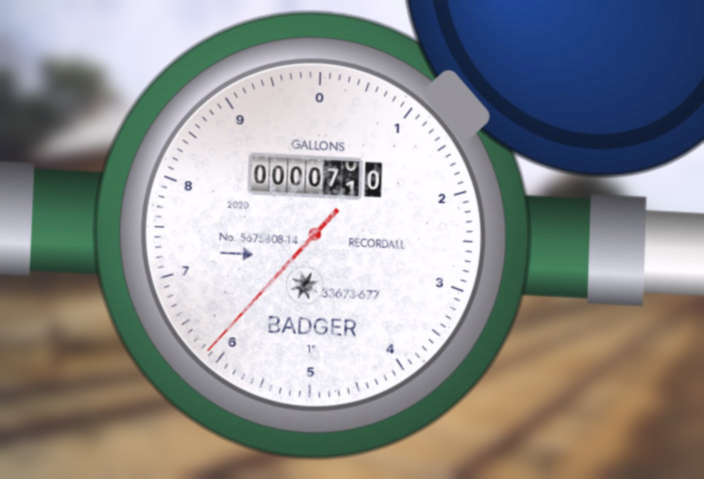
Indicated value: 706.1 gal
